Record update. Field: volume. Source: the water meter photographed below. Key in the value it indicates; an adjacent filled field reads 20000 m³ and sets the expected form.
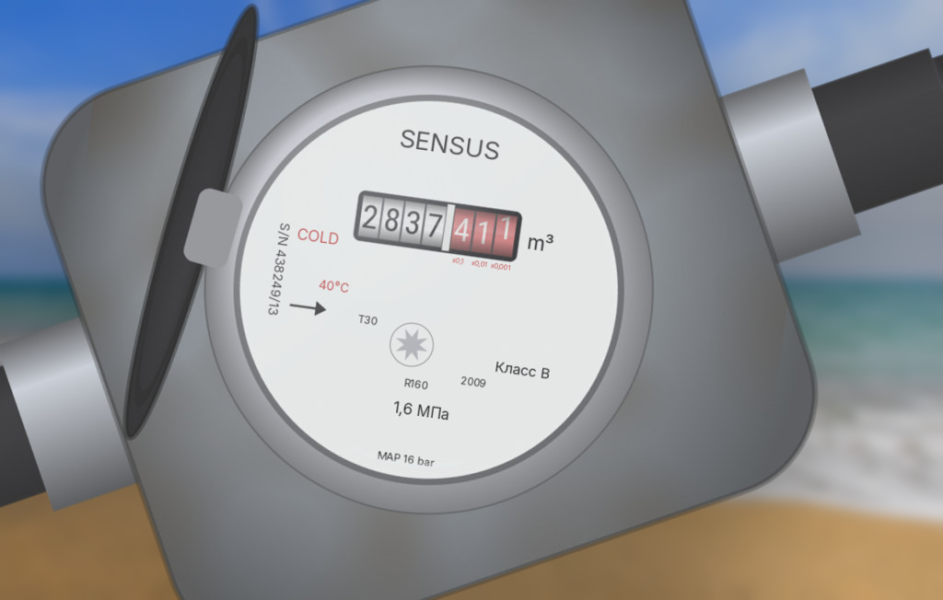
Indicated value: 2837.411 m³
